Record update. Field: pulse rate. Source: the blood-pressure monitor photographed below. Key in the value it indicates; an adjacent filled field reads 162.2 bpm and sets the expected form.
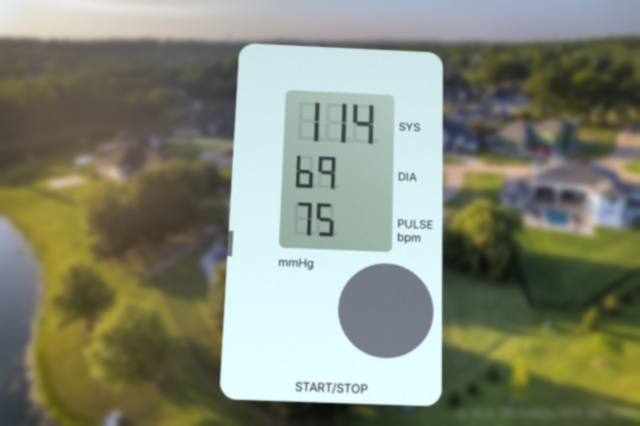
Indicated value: 75 bpm
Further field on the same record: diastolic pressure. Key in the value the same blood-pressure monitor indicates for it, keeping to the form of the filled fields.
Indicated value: 69 mmHg
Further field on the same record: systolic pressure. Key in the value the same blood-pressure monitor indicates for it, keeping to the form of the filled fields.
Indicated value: 114 mmHg
